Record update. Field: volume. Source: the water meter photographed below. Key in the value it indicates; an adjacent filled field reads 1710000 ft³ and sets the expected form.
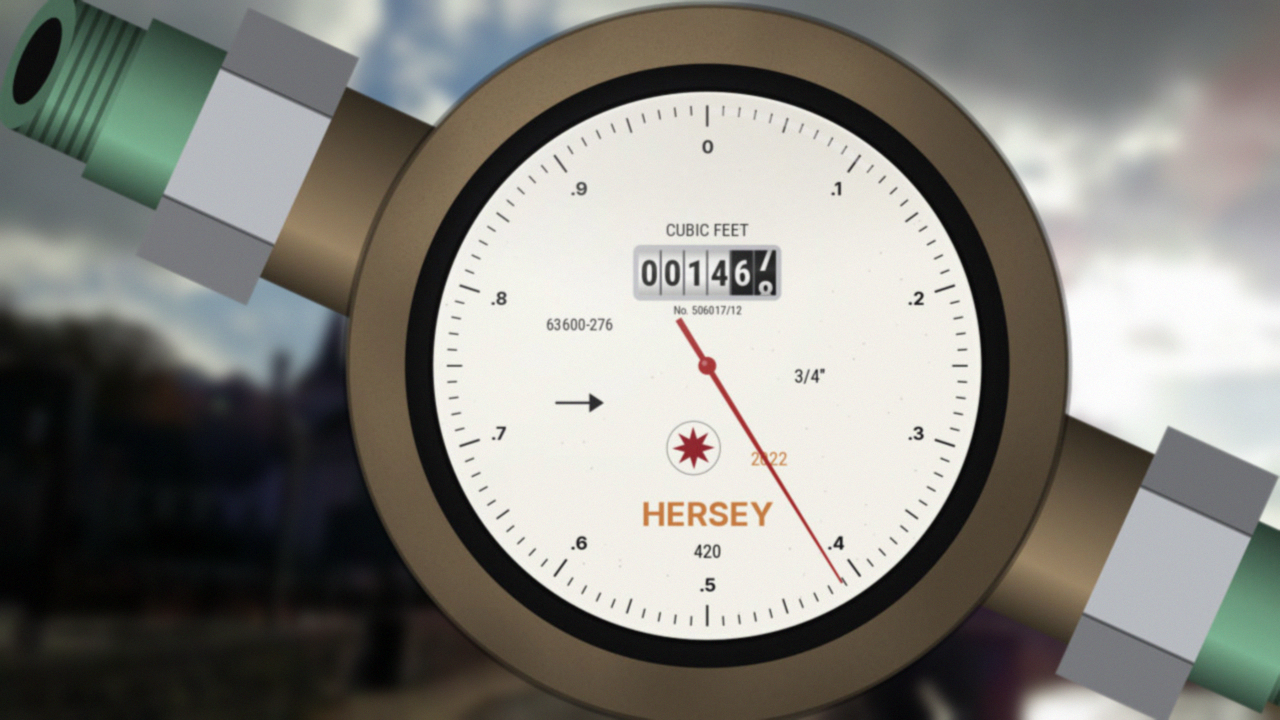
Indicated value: 1467.41 ft³
